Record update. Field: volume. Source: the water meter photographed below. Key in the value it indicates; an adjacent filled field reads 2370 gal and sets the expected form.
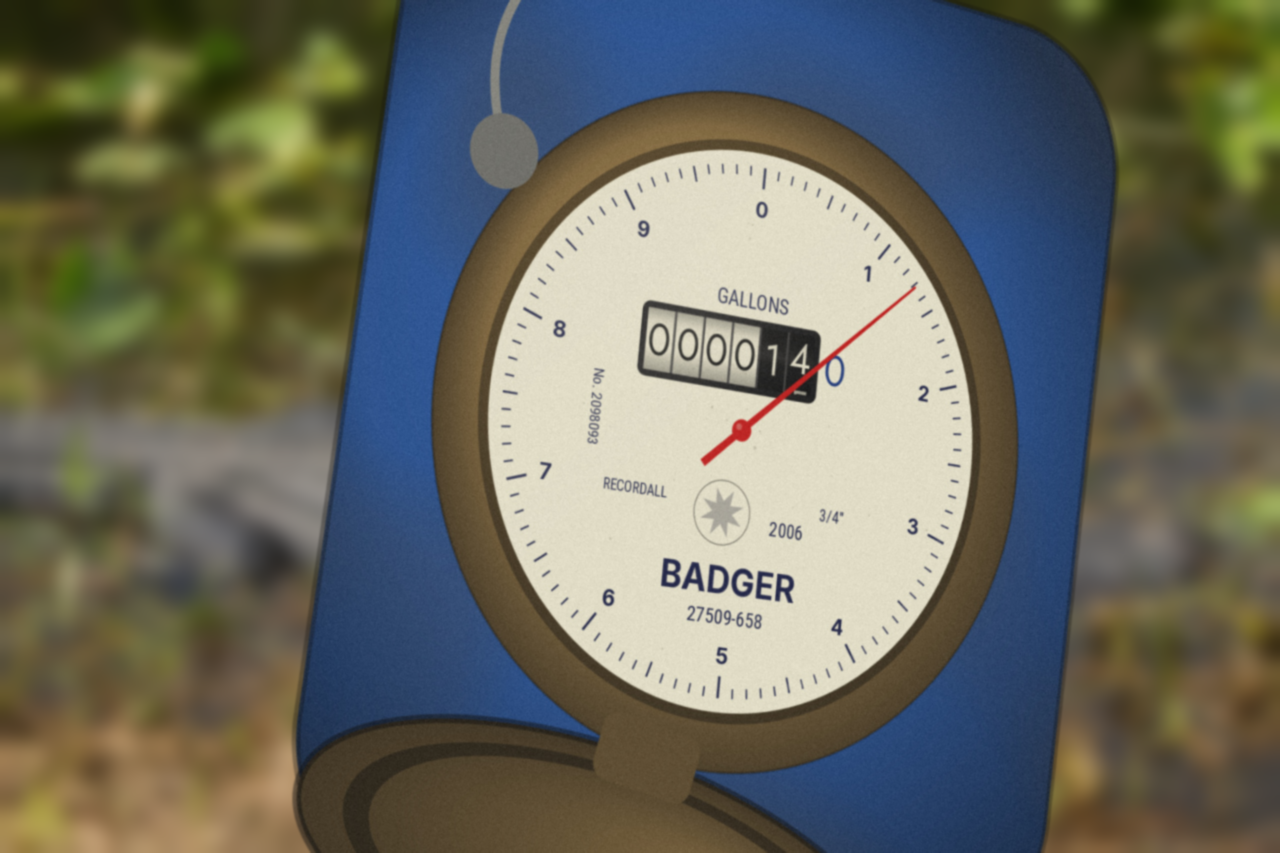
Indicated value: 141.3 gal
